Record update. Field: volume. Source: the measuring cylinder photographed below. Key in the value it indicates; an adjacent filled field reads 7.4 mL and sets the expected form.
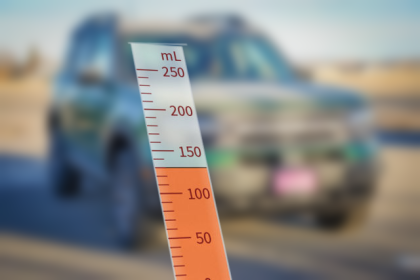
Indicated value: 130 mL
